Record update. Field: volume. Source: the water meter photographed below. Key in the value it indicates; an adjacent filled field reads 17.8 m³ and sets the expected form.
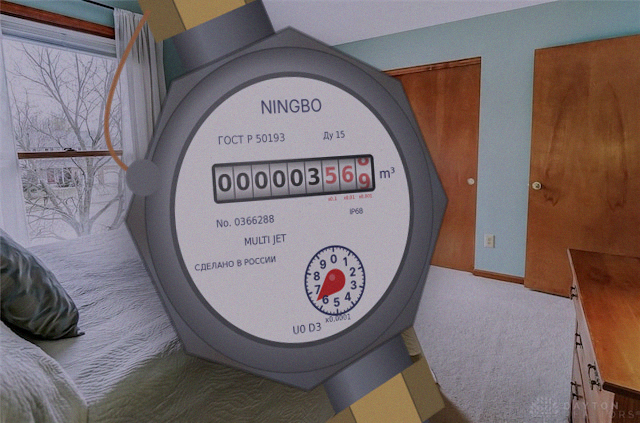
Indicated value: 3.5686 m³
